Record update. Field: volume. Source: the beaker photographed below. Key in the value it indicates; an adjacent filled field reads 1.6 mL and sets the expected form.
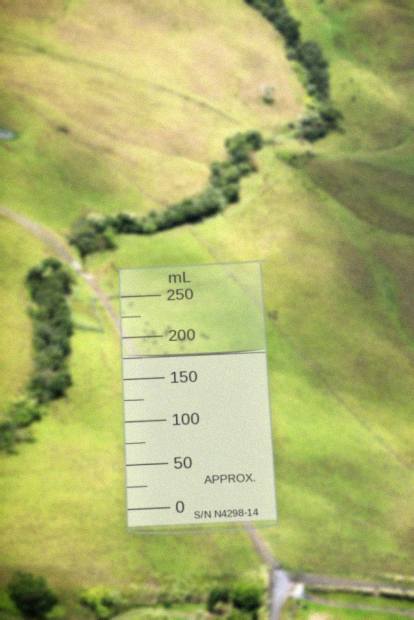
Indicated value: 175 mL
